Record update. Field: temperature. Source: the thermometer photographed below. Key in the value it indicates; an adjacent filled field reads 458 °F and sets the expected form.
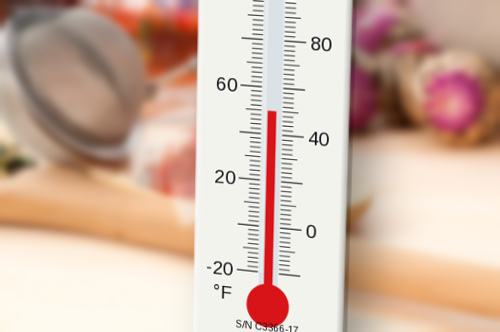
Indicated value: 50 °F
